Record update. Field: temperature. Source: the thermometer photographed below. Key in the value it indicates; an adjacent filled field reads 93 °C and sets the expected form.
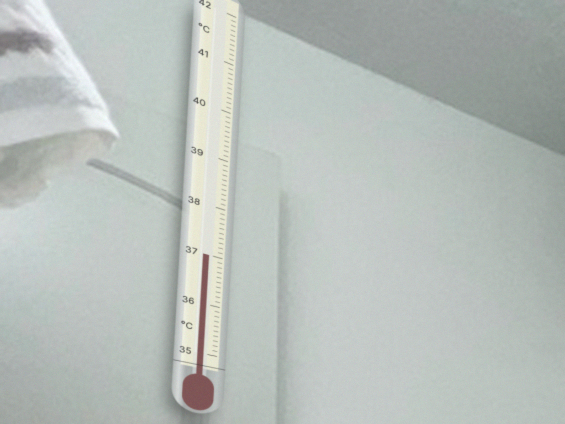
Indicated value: 37 °C
